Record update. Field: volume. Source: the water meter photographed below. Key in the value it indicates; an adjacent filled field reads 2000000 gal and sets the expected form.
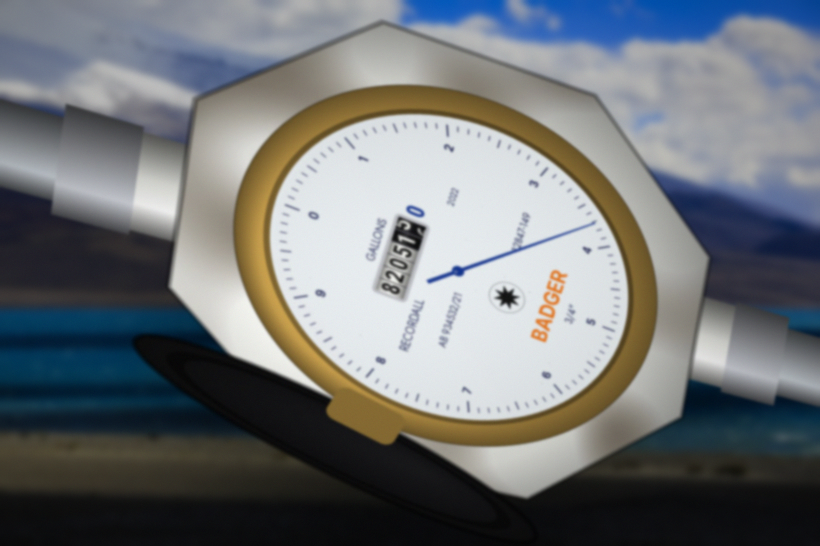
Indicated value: 8205153.7 gal
